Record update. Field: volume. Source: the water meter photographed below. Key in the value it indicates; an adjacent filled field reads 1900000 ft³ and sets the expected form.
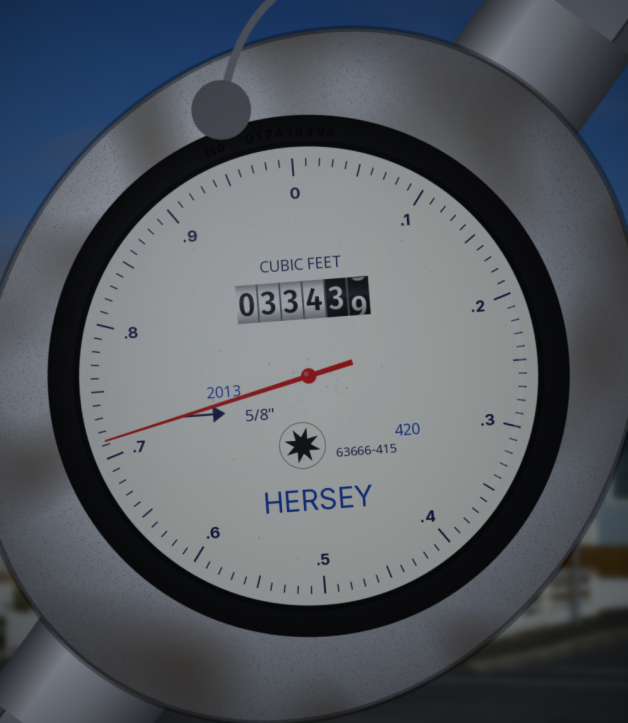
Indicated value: 33438.71 ft³
